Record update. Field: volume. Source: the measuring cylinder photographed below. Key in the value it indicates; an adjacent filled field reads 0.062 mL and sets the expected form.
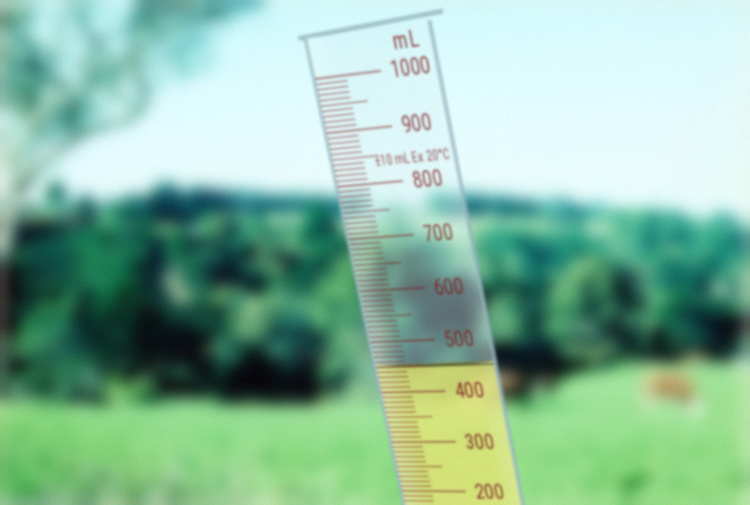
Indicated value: 450 mL
